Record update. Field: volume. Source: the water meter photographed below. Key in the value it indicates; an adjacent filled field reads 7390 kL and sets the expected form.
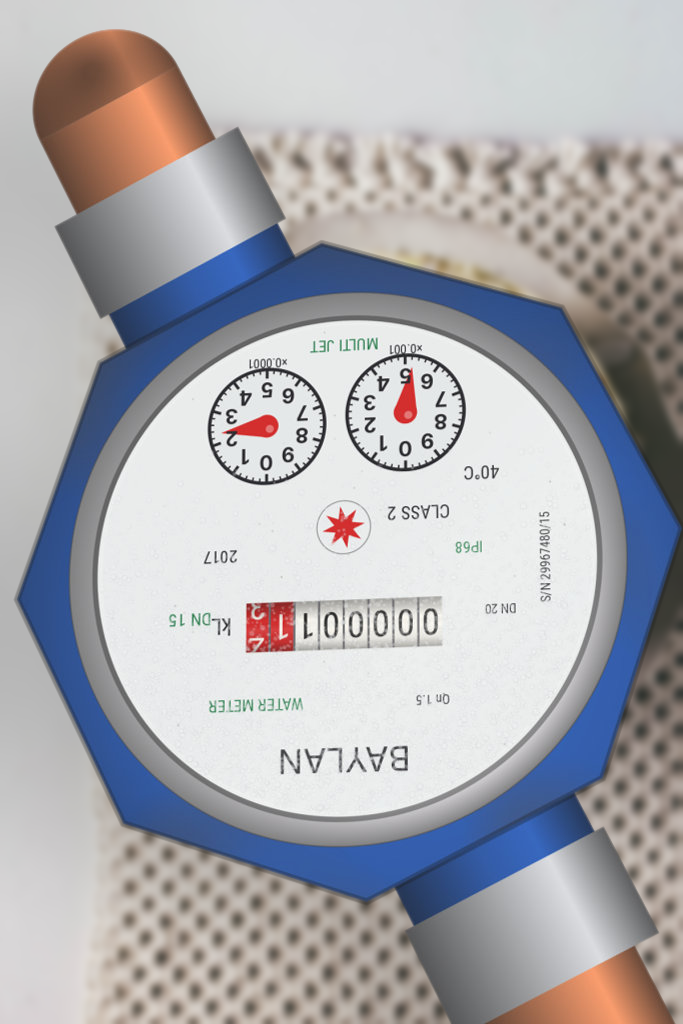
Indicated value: 1.1252 kL
